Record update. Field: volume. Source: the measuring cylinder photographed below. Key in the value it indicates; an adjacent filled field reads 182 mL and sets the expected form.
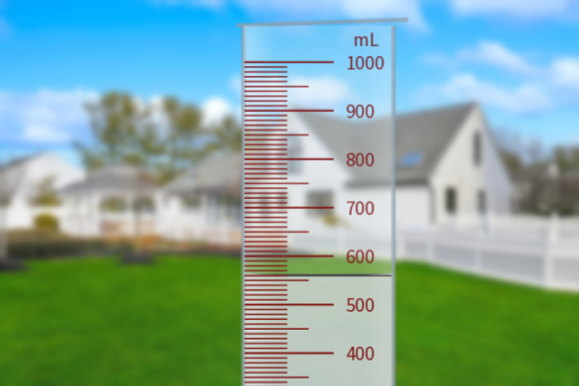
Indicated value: 560 mL
